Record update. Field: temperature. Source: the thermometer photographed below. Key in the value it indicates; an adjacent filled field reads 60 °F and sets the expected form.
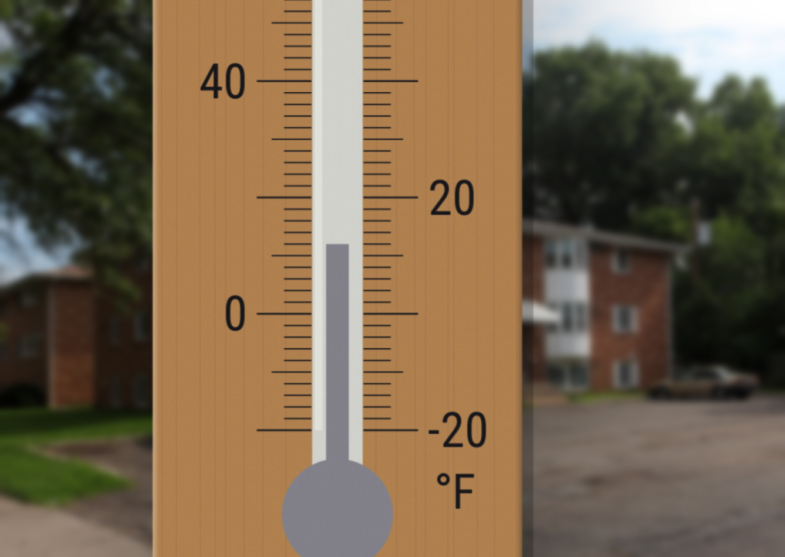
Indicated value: 12 °F
